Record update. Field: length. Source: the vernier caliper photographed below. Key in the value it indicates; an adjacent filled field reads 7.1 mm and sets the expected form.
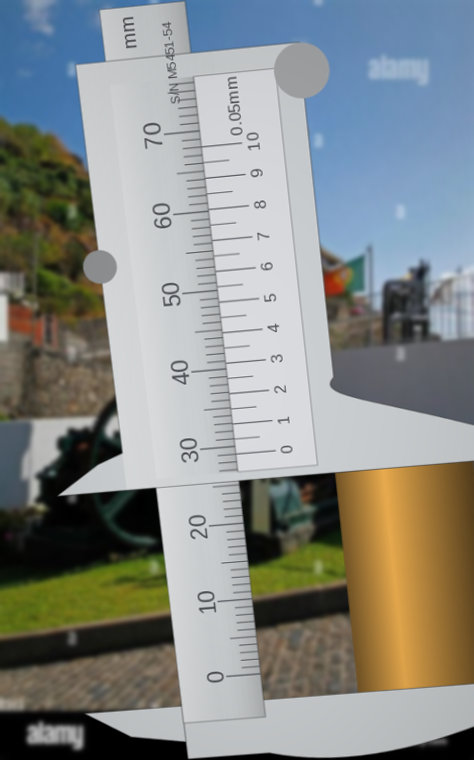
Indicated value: 29.0 mm
